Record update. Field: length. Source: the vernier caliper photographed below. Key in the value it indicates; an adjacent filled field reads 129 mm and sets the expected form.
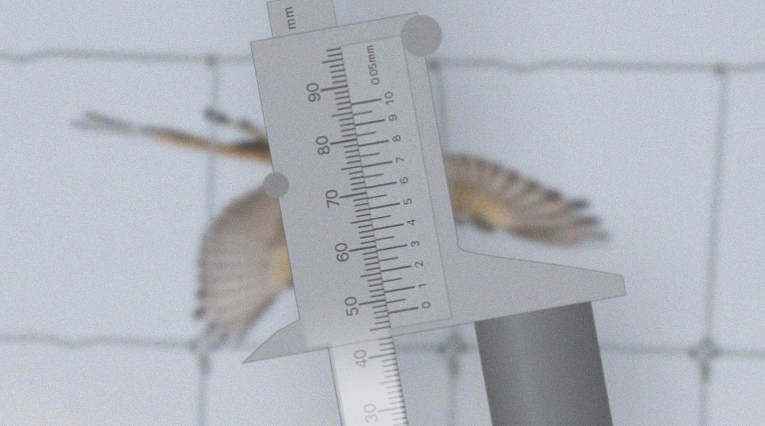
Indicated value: 47.5 mm
